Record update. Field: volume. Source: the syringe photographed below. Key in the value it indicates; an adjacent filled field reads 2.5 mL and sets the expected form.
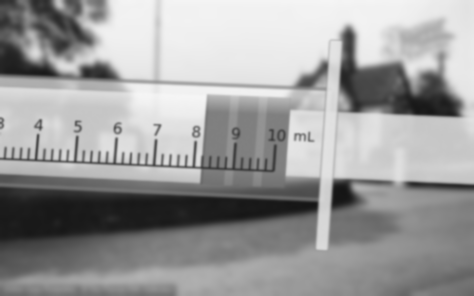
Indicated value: 8.2 mL
